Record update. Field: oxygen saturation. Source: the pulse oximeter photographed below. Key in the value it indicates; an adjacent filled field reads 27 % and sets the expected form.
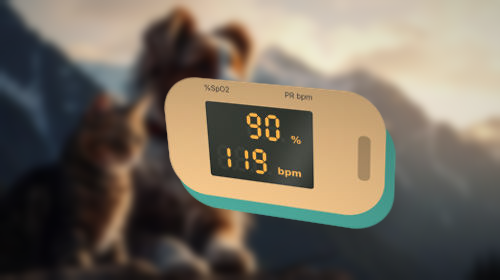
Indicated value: 90 %
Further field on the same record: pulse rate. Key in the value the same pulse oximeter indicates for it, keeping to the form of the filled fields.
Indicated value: 119 bpm
